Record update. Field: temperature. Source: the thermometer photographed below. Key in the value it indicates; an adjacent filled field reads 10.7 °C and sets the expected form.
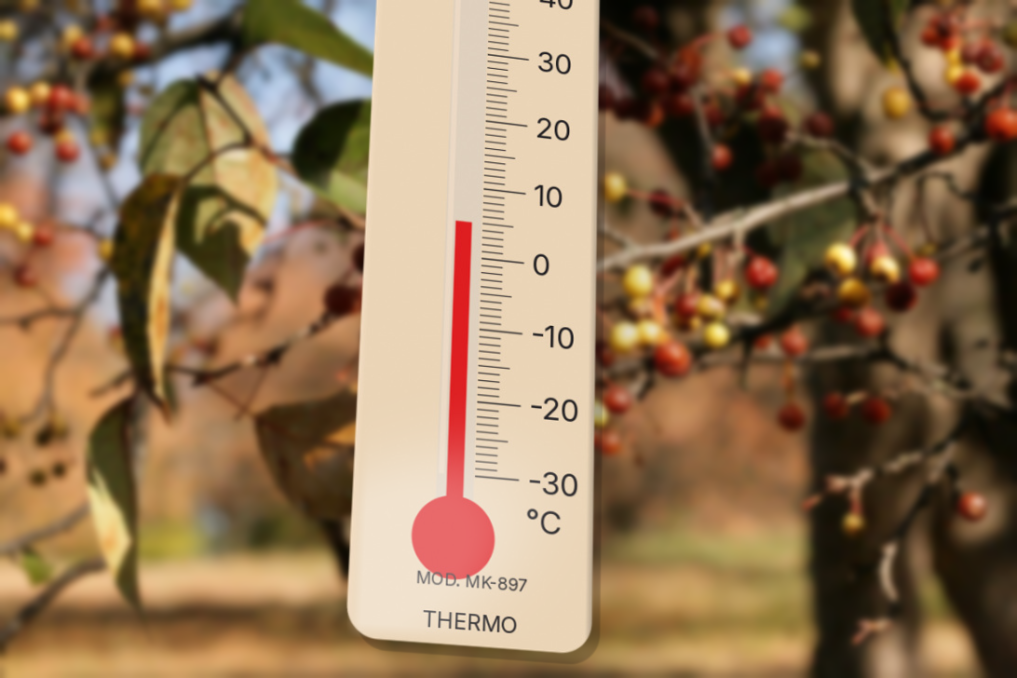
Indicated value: 5 °C
